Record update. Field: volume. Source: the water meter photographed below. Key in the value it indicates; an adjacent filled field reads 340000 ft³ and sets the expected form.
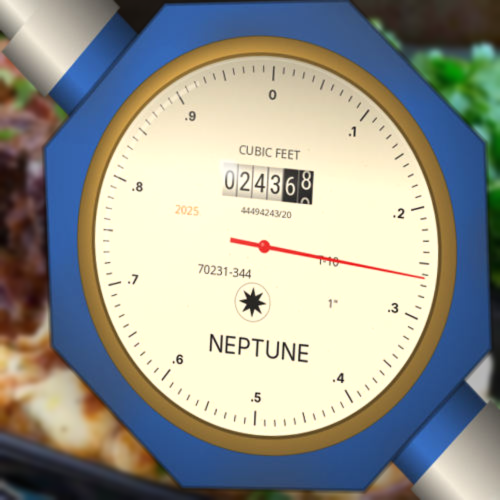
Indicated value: 24368.26 ft³
